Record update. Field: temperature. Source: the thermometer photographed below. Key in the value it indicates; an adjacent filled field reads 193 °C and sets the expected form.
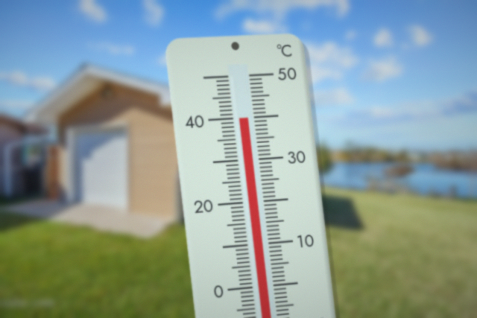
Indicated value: 40 °C
